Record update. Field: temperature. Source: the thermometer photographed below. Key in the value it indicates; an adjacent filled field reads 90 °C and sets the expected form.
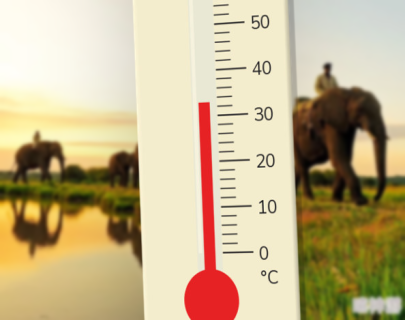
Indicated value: 33 °C
